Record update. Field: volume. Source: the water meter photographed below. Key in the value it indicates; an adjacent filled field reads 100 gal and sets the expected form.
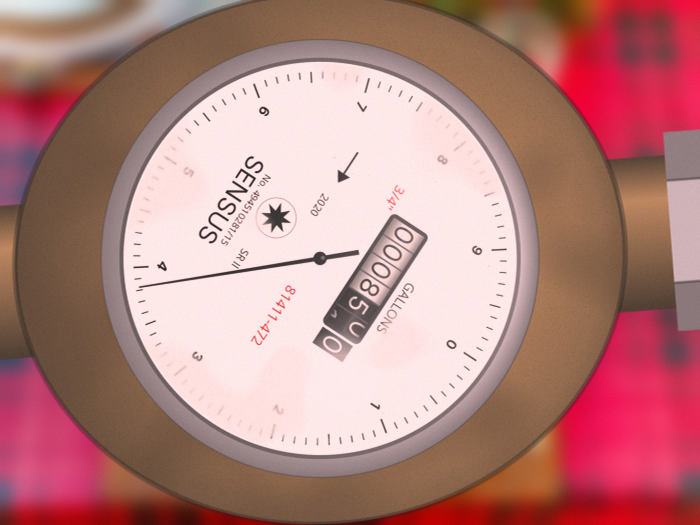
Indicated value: 8503.8 gal
